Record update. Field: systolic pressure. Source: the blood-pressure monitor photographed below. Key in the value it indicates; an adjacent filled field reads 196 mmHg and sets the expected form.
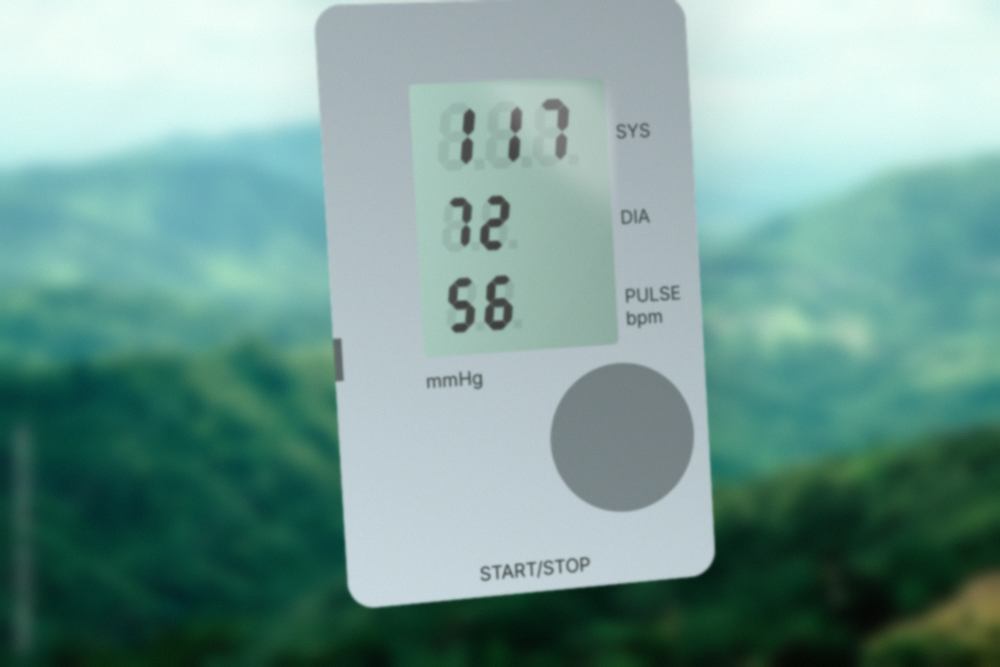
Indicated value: 117 mmHg
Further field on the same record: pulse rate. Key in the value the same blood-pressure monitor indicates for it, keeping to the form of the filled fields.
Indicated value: 56 bpm
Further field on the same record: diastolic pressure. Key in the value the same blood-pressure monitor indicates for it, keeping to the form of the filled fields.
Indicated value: 72 mmHg
